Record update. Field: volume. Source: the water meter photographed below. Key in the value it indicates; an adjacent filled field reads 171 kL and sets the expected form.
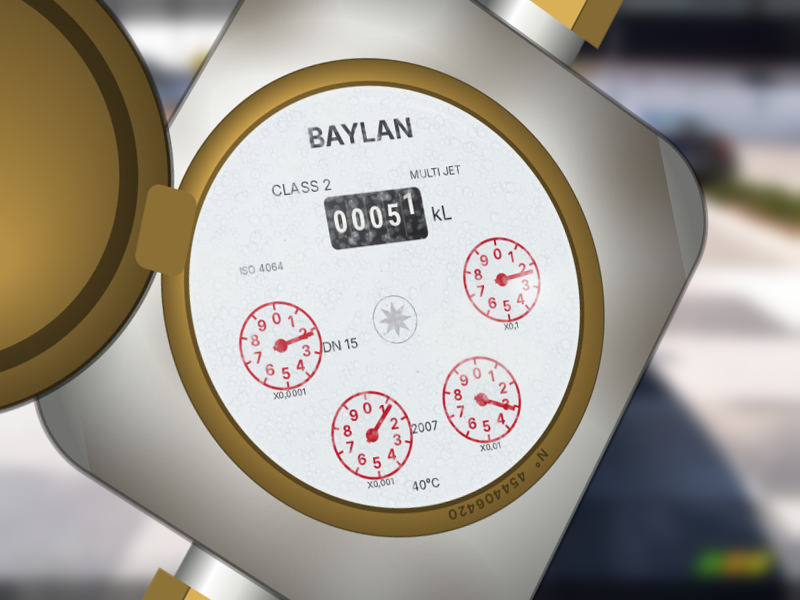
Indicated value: 51.2312 kL
